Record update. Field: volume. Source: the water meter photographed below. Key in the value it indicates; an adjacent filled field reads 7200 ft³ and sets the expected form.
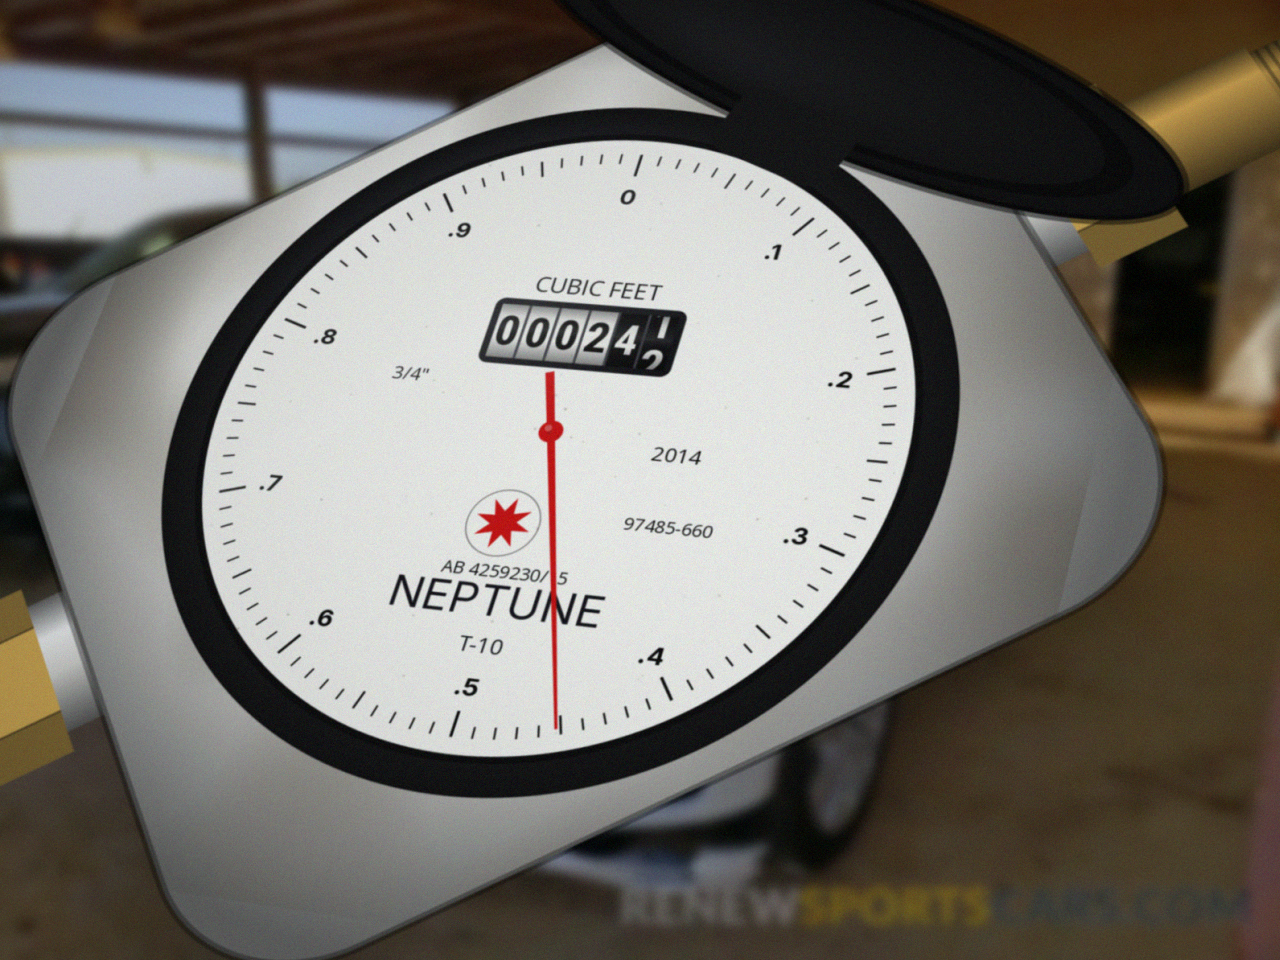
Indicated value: 241.45 ft³
